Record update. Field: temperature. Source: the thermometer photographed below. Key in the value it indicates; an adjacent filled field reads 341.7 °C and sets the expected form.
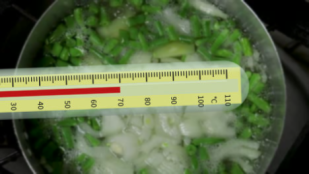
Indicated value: 70 °C
